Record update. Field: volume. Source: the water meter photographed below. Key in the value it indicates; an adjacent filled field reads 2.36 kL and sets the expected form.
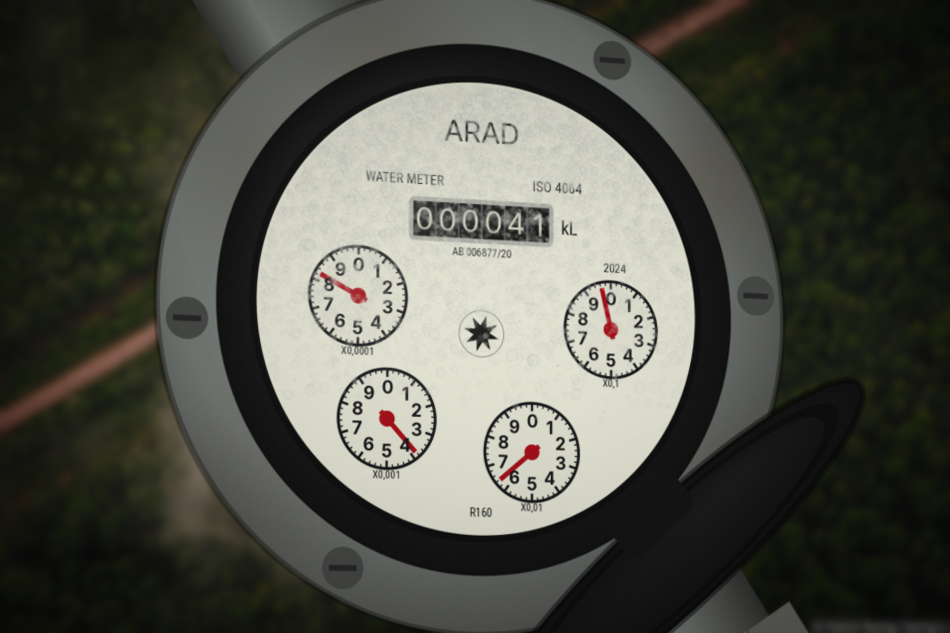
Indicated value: 40.9638 kL
